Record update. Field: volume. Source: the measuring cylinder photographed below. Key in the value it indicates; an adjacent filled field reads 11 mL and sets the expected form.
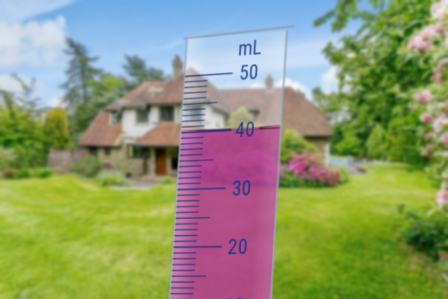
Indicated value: 40 mL
